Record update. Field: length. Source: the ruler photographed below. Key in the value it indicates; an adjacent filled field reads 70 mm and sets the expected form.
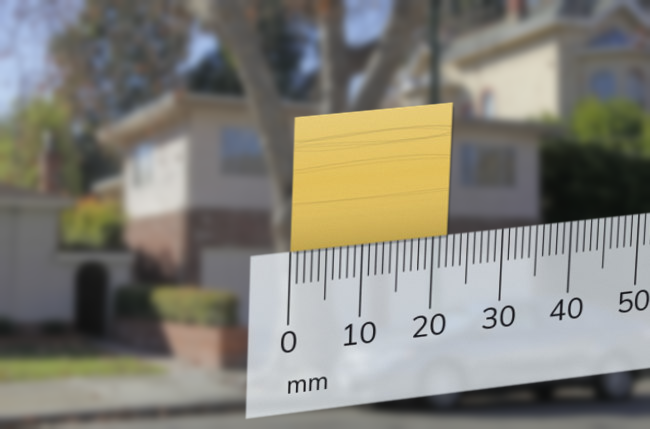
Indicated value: 22 mm
